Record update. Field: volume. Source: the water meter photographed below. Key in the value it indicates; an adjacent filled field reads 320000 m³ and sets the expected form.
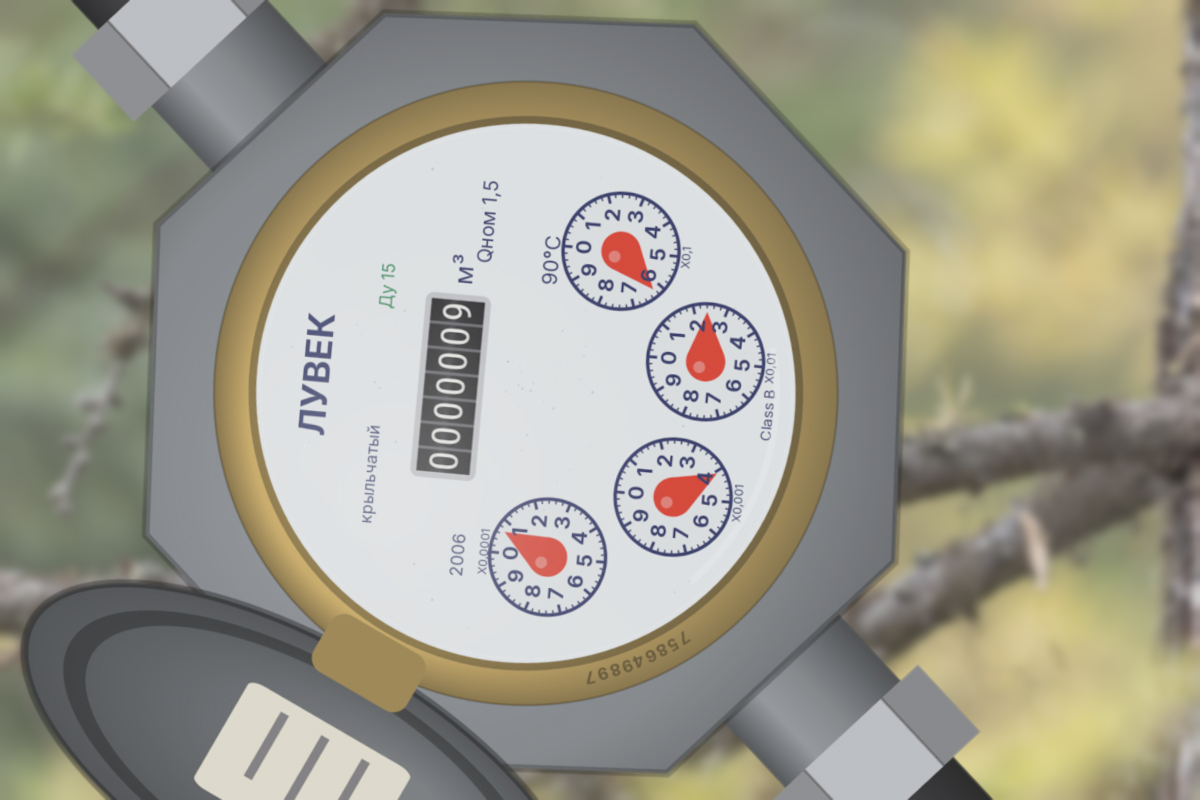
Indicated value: 9.6240 m³
